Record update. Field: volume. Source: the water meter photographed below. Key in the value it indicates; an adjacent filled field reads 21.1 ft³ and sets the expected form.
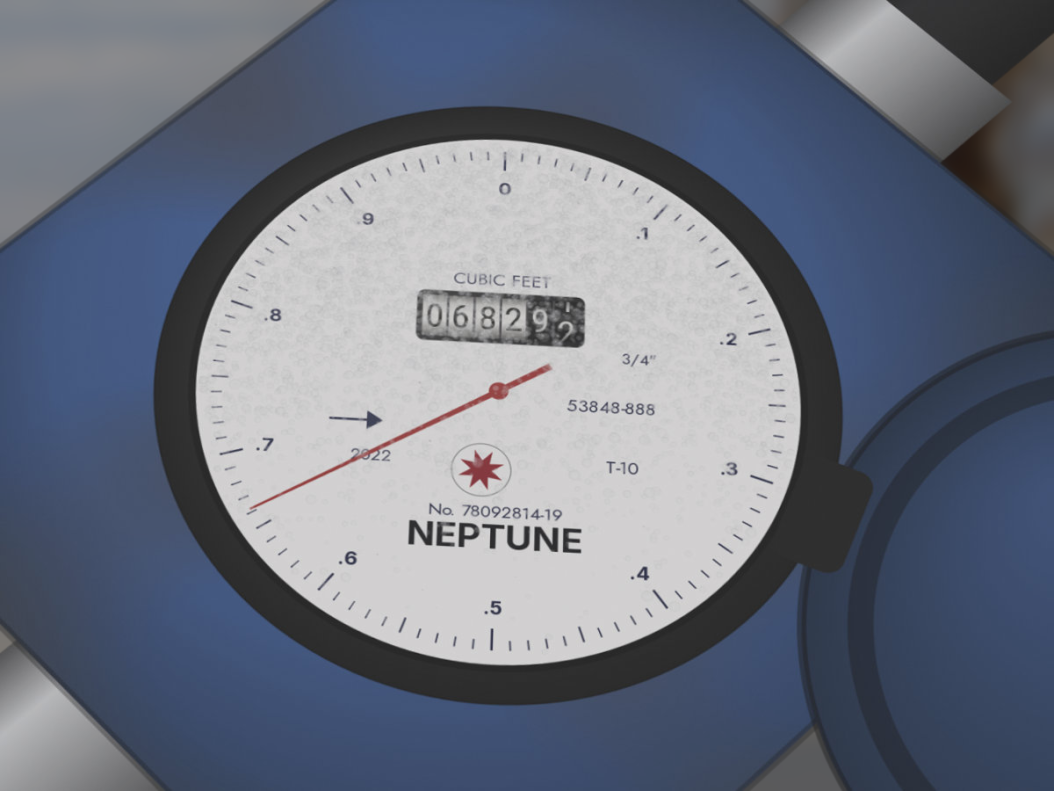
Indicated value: 68291.66 ft³
